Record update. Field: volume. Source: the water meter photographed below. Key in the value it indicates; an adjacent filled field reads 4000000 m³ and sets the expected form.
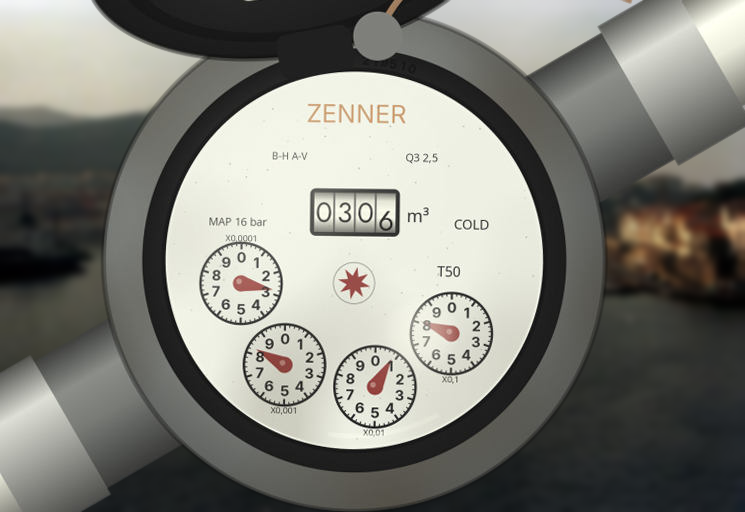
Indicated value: 305.8082 m³
